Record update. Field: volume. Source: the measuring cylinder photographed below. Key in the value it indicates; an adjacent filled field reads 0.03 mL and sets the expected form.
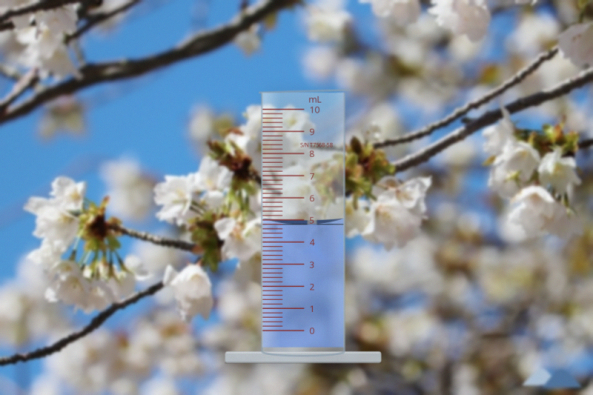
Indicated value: 4.8 mL
